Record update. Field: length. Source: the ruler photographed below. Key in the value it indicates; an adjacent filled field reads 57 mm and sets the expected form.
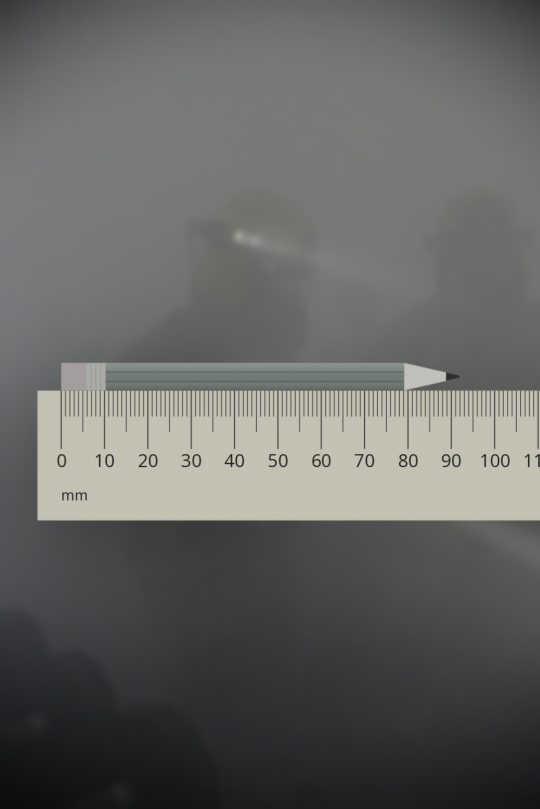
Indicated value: 92 mm
